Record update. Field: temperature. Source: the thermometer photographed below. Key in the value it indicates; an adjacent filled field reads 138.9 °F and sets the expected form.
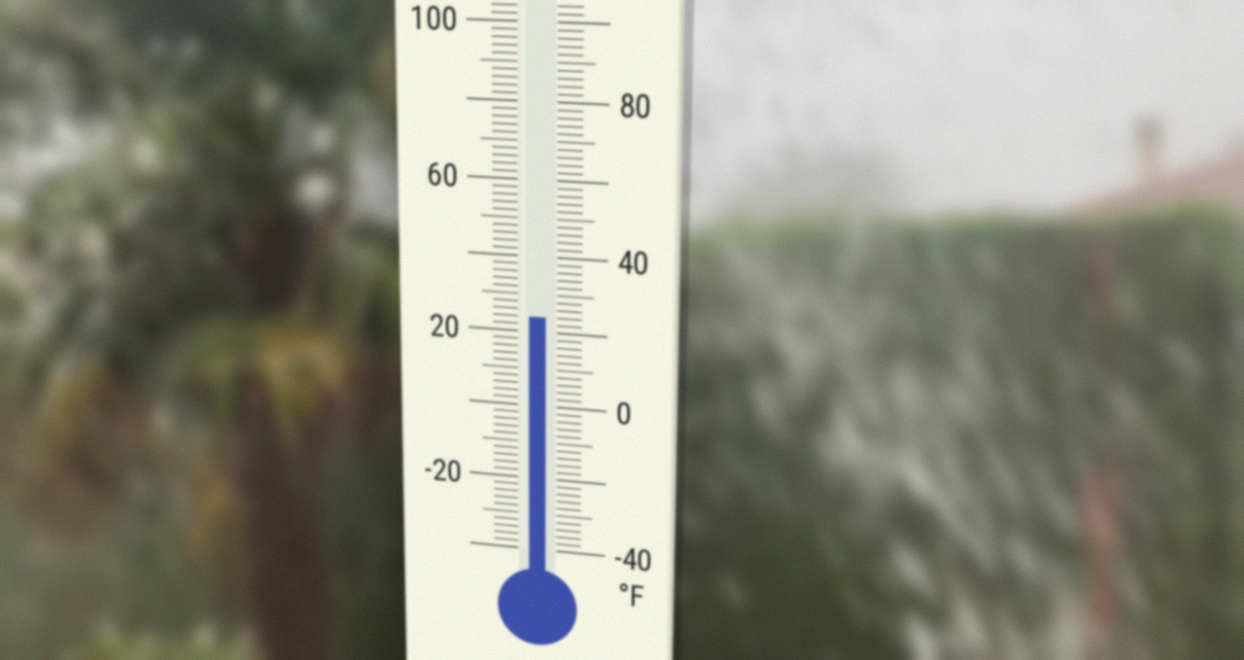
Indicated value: 24 °F
